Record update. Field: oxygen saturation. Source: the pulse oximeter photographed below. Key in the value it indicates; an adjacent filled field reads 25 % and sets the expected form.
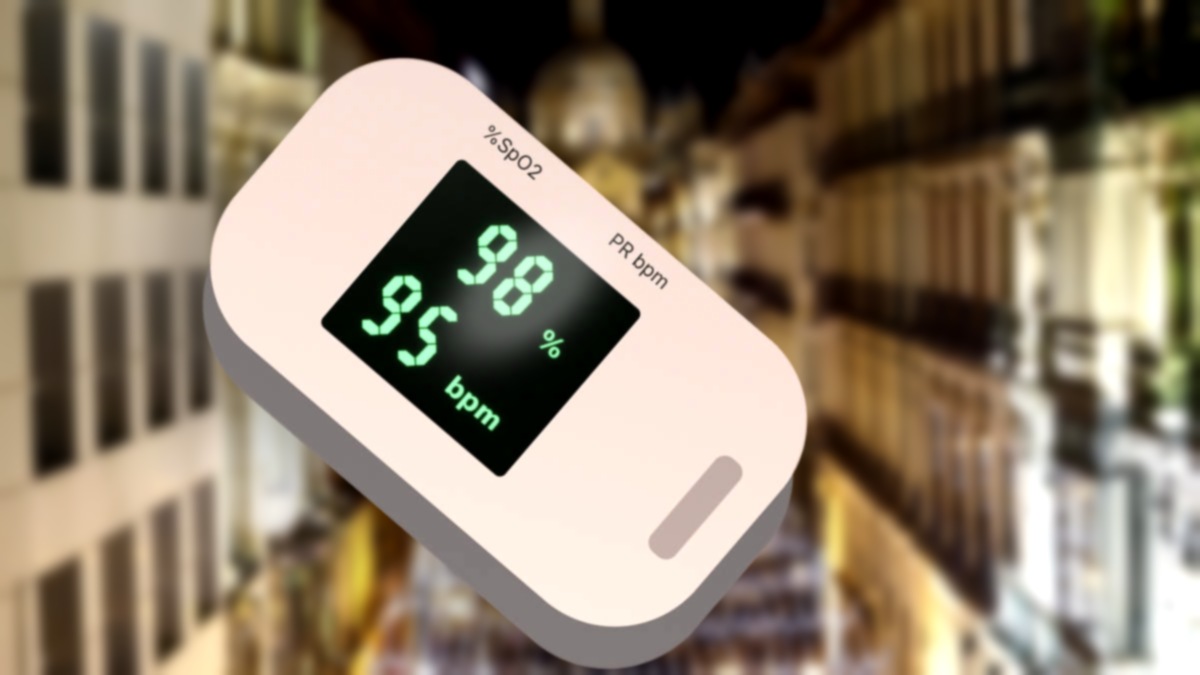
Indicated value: 98 %
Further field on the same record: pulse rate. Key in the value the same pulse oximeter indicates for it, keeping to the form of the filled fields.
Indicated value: 95 bpm
